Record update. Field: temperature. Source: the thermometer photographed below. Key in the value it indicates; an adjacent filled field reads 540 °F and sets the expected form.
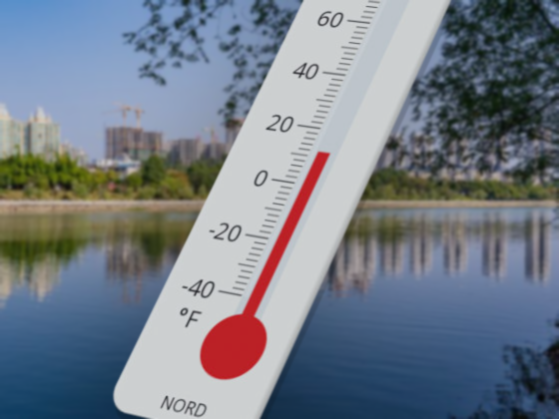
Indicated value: 12 °F
